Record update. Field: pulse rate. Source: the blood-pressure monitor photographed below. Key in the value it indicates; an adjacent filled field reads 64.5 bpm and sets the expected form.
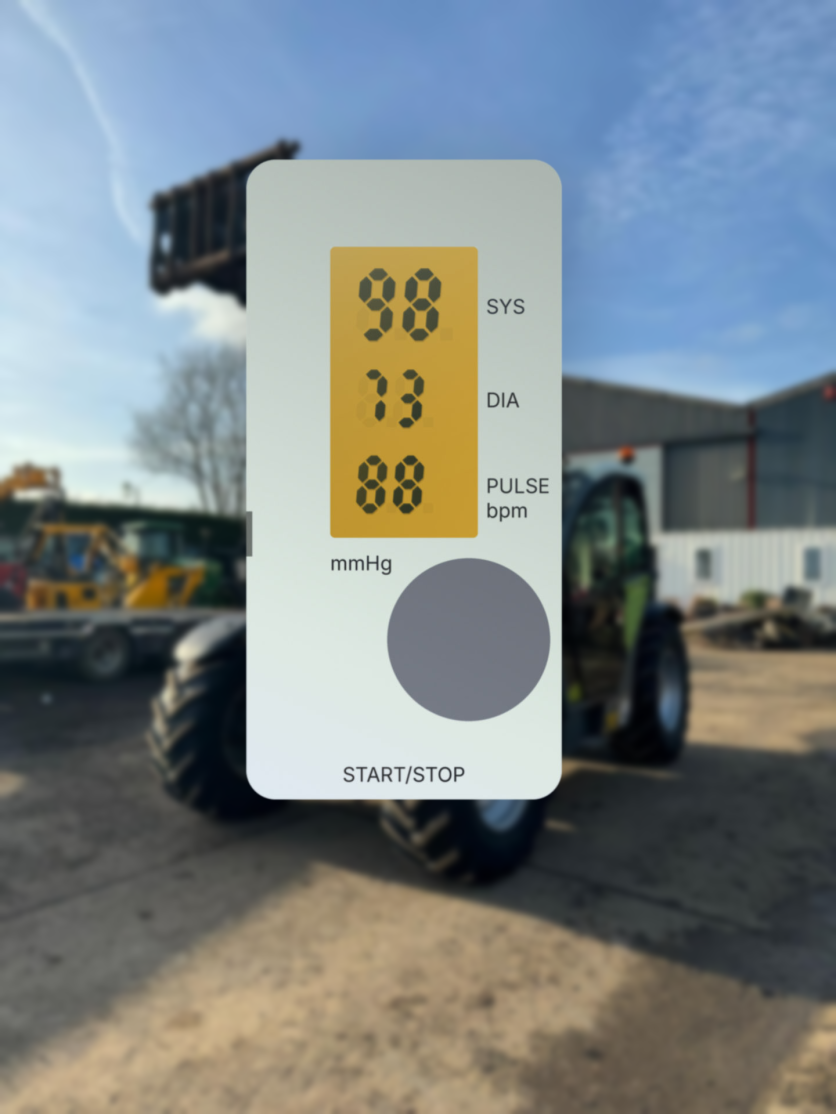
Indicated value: 88 bpm
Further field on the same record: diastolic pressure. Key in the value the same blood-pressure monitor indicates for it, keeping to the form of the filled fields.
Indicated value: 73 mmHg
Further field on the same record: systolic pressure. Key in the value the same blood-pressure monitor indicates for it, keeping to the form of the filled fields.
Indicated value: 98 mmHg
